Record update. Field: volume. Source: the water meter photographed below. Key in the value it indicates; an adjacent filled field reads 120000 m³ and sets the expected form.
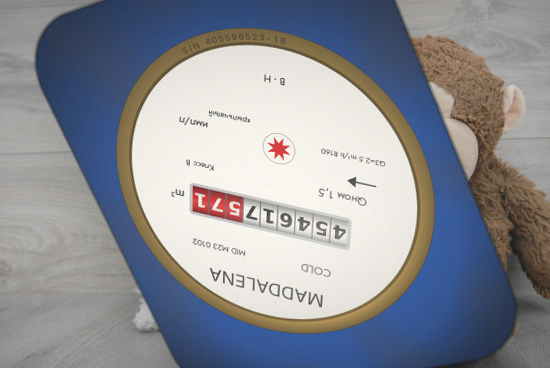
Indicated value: 454617.571 m³
